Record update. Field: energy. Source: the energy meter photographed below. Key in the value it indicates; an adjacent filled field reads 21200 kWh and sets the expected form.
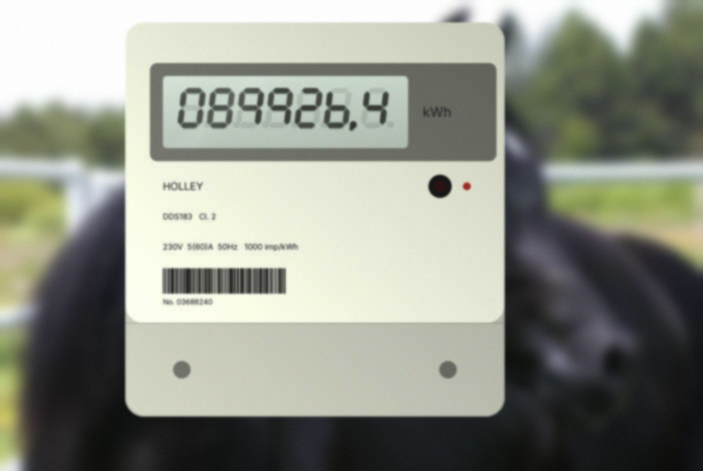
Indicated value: 89926.4 kWh
